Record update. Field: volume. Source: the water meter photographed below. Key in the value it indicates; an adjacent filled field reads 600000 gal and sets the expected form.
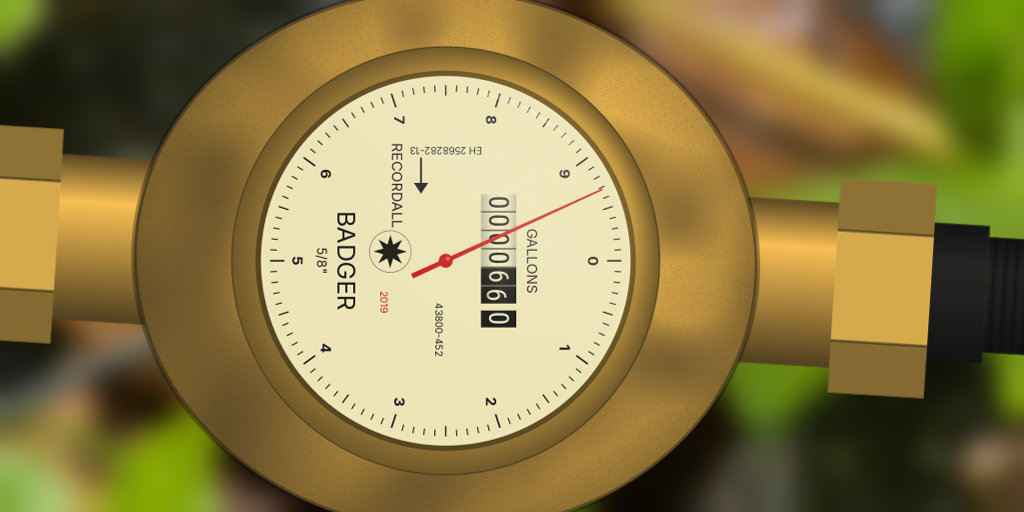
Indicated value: 659.3 gal
